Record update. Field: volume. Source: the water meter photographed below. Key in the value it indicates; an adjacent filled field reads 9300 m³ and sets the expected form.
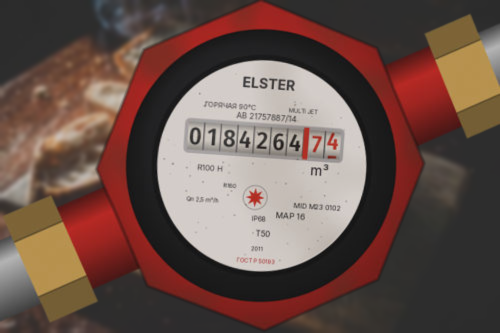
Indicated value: 184264.74 m³
